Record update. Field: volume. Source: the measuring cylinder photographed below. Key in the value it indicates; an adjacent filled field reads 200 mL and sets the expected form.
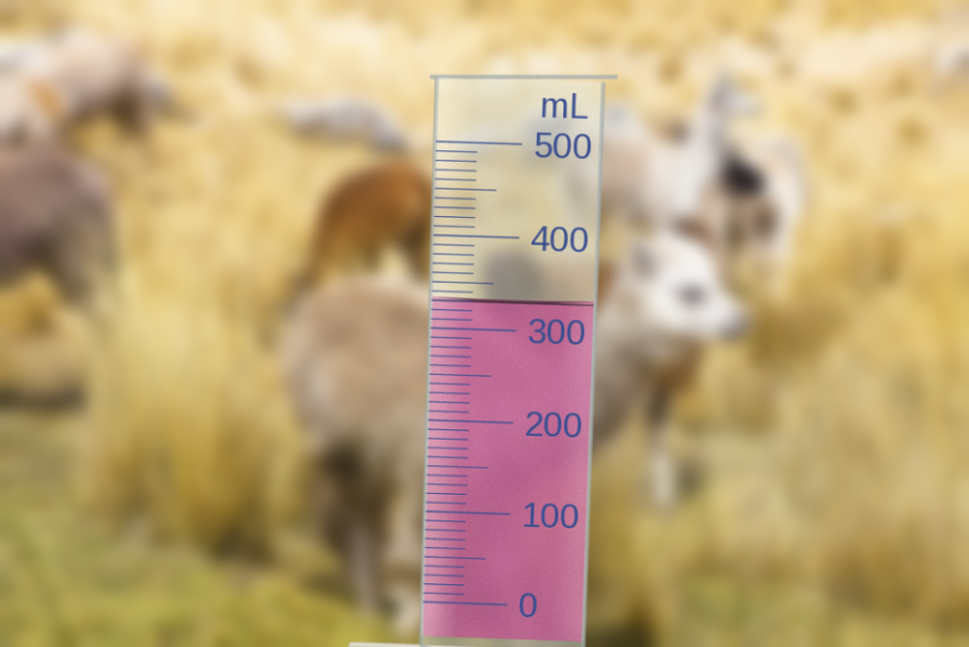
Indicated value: 330 mL
